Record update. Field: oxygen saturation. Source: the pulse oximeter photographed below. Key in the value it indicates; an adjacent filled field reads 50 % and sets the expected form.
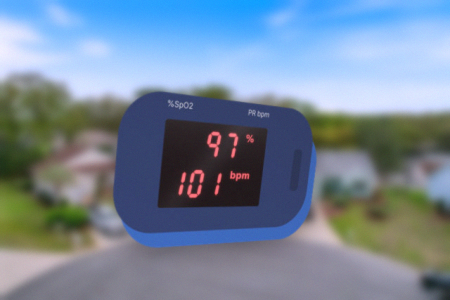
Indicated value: 97 %
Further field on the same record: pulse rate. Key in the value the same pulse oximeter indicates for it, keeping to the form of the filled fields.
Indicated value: 101 bpm
